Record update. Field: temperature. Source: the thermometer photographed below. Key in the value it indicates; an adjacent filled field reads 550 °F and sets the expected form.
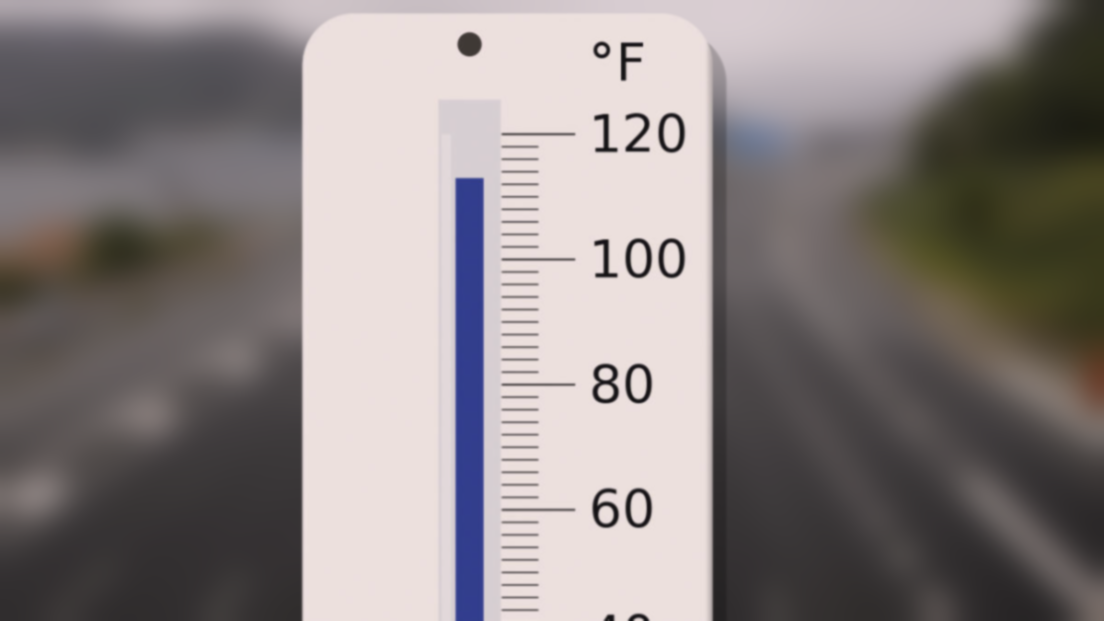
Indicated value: 113 °F
